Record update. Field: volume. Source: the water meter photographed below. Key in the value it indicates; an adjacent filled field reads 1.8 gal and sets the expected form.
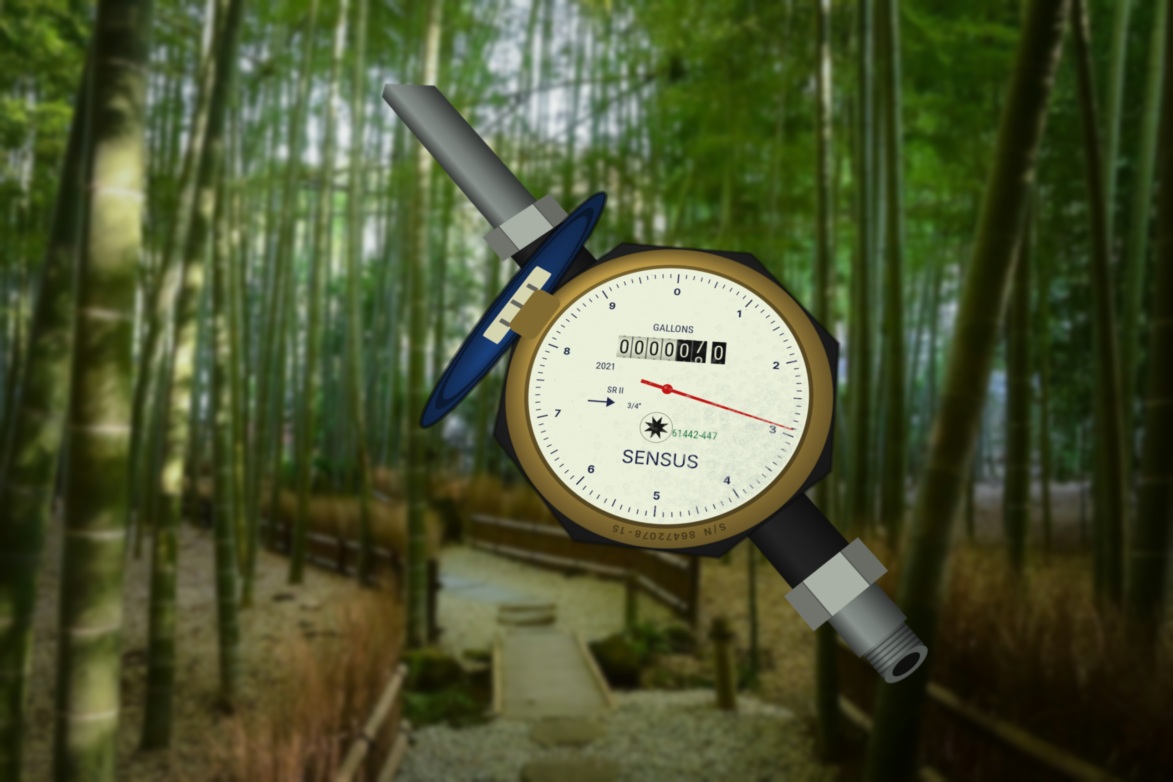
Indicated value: 72.9 gal
